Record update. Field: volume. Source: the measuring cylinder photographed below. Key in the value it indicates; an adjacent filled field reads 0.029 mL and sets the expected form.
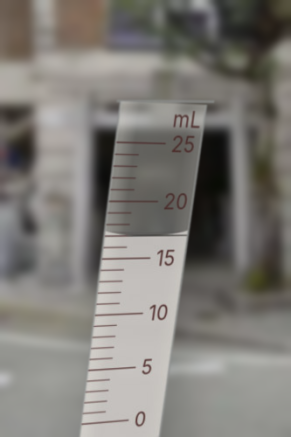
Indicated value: 17 mL
